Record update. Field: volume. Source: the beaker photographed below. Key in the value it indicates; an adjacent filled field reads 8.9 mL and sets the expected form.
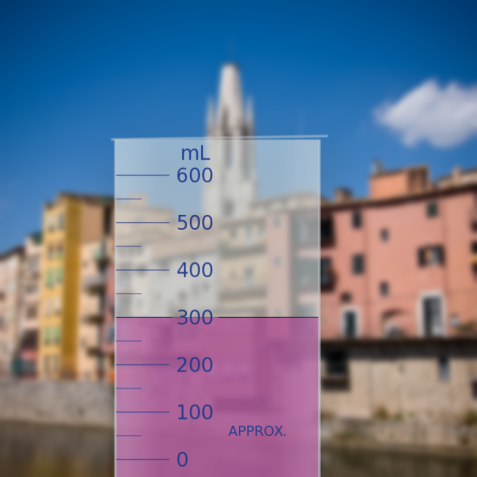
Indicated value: 300 mL
